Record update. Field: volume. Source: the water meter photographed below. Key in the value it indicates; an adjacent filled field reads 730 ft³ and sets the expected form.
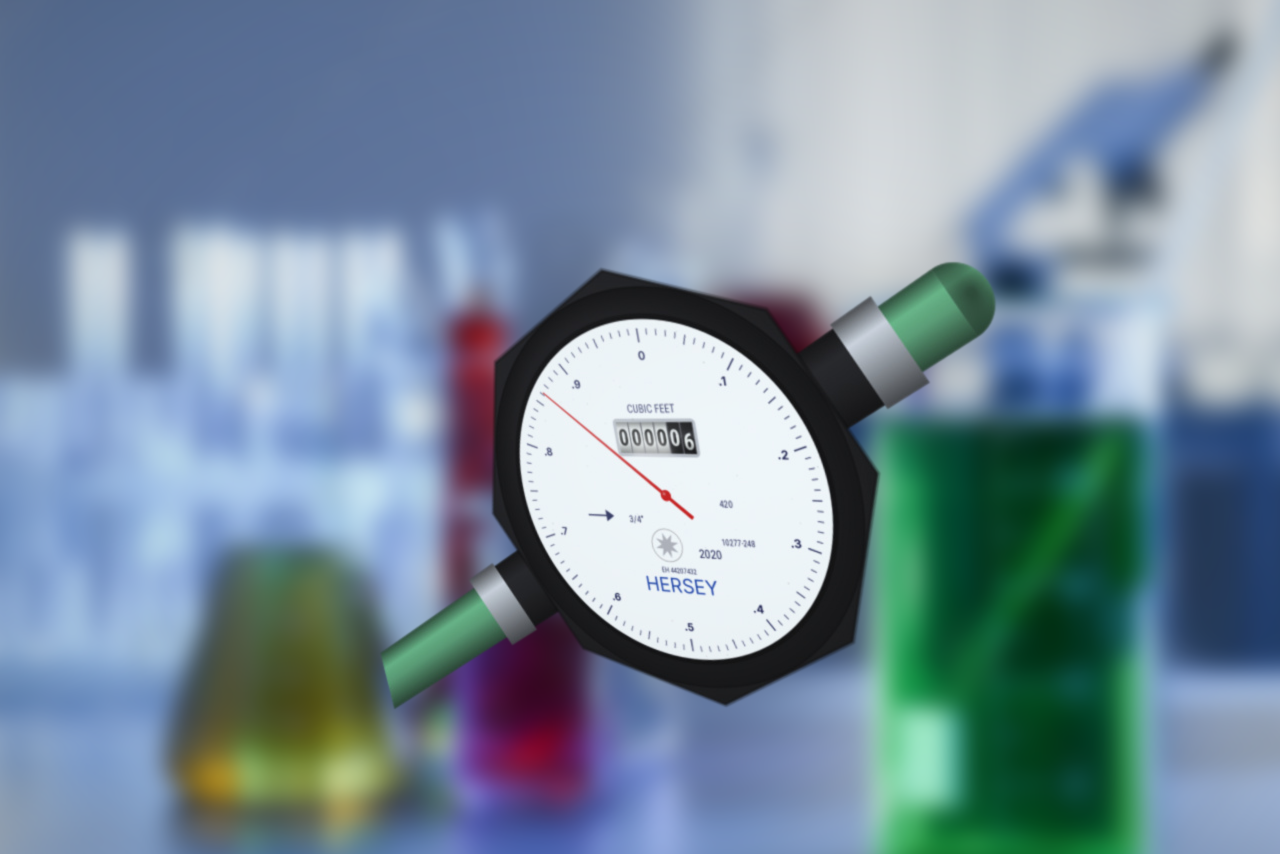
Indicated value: 5.86 ft³
